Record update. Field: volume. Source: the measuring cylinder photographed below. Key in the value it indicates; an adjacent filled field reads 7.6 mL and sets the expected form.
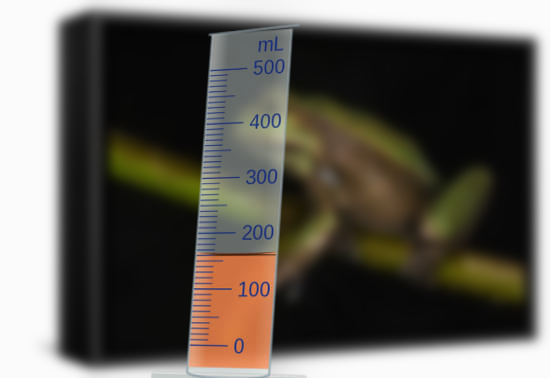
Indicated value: 160 mL
